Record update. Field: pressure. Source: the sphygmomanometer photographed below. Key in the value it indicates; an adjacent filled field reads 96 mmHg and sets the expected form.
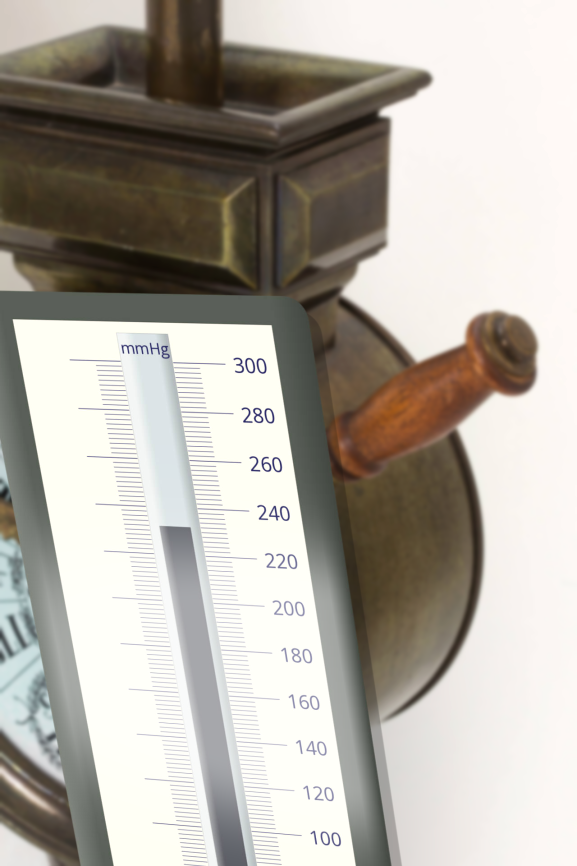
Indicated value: 232 mmHg
